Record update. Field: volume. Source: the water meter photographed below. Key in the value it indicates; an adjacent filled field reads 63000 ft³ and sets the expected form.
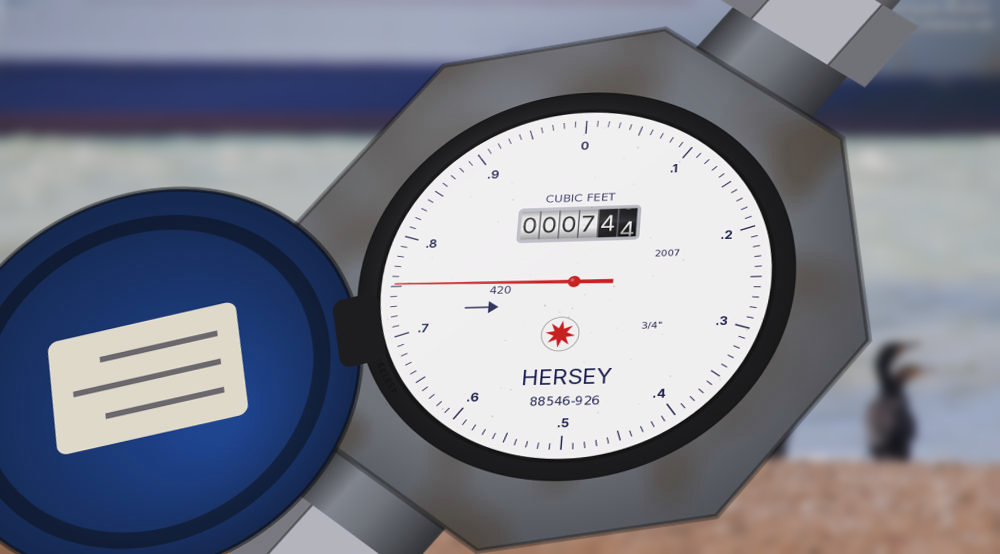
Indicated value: 743.75 ft³
